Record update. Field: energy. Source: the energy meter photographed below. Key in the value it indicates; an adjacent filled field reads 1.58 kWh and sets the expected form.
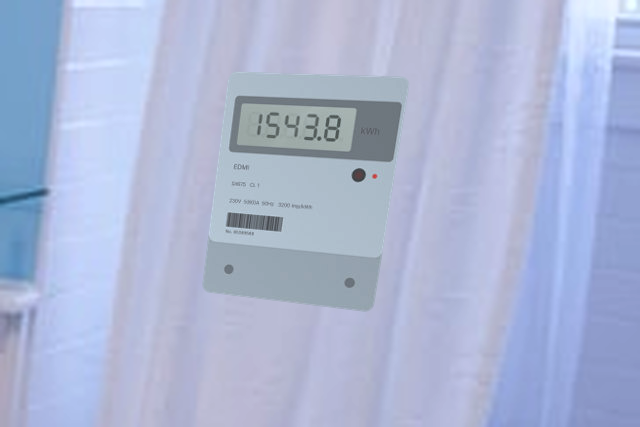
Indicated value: 1543.8 kWh
